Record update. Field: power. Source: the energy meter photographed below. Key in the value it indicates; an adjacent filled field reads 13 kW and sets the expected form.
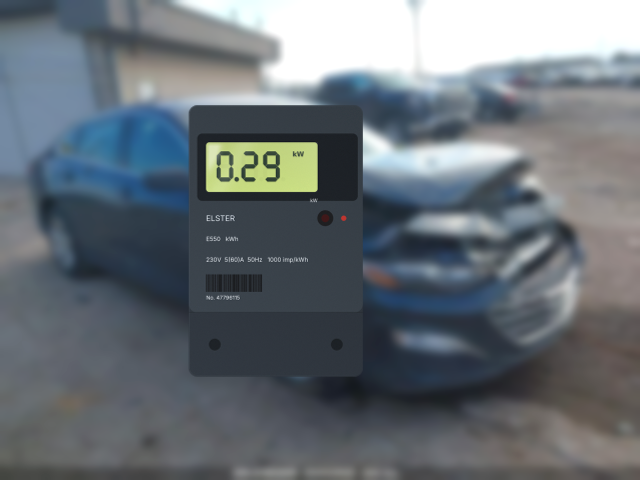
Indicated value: 0.29 kW
